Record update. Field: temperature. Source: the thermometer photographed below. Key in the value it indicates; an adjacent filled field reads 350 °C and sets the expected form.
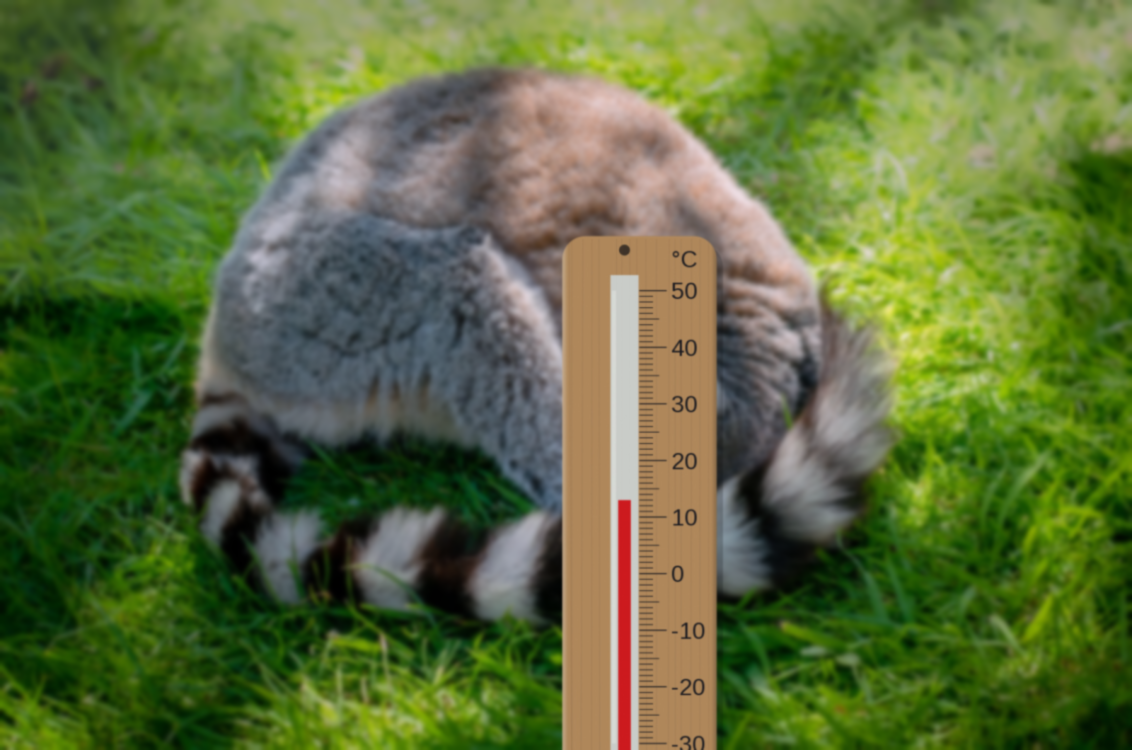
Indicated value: 13 °C
